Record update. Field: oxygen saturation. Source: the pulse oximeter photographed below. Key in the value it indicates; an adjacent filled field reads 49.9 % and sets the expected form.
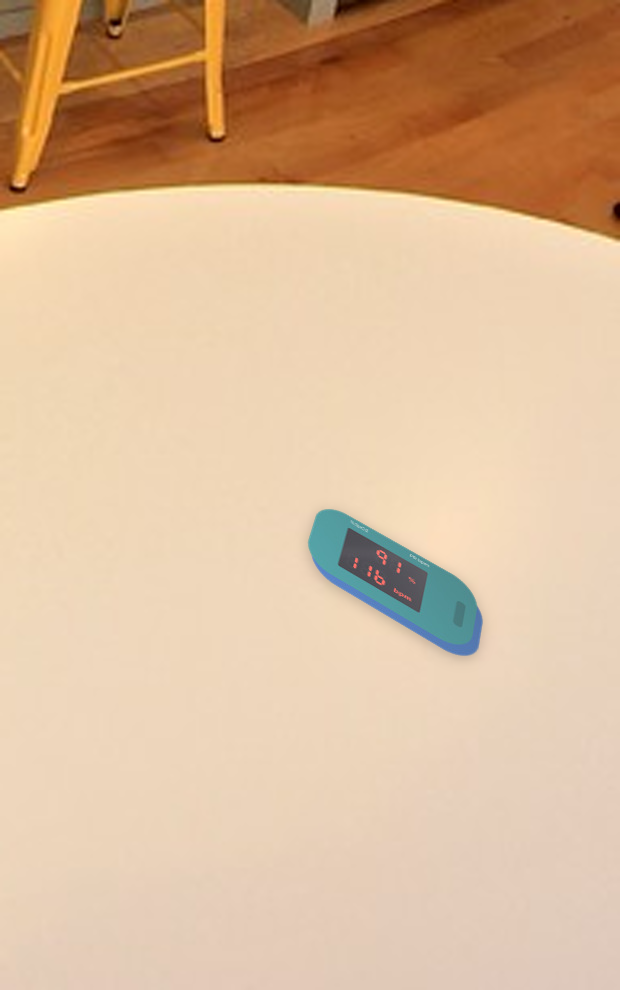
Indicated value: 91 %
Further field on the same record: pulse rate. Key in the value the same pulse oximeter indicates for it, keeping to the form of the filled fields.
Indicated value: 116 bpm
